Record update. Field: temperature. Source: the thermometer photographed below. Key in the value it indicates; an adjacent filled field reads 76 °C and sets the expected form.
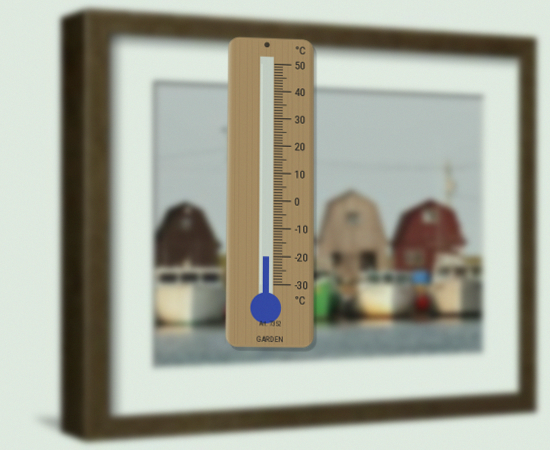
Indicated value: -20 °C
